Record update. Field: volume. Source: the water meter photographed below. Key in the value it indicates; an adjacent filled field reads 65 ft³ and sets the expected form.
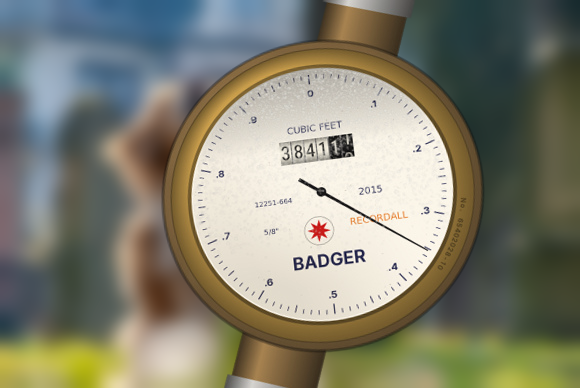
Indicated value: 384111.35 ft³
